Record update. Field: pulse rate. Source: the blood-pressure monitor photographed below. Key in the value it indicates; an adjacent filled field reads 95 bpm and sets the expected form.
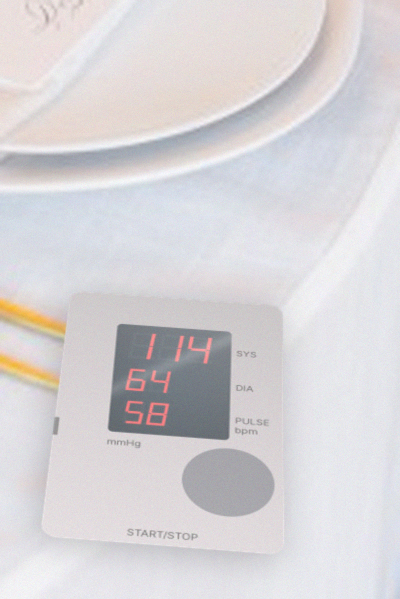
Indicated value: 58 bpm
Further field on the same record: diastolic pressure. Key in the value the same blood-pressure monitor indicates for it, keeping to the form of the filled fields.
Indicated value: 64 mmHg
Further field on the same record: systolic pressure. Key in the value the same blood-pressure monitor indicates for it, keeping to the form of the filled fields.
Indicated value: 114 mmHg
